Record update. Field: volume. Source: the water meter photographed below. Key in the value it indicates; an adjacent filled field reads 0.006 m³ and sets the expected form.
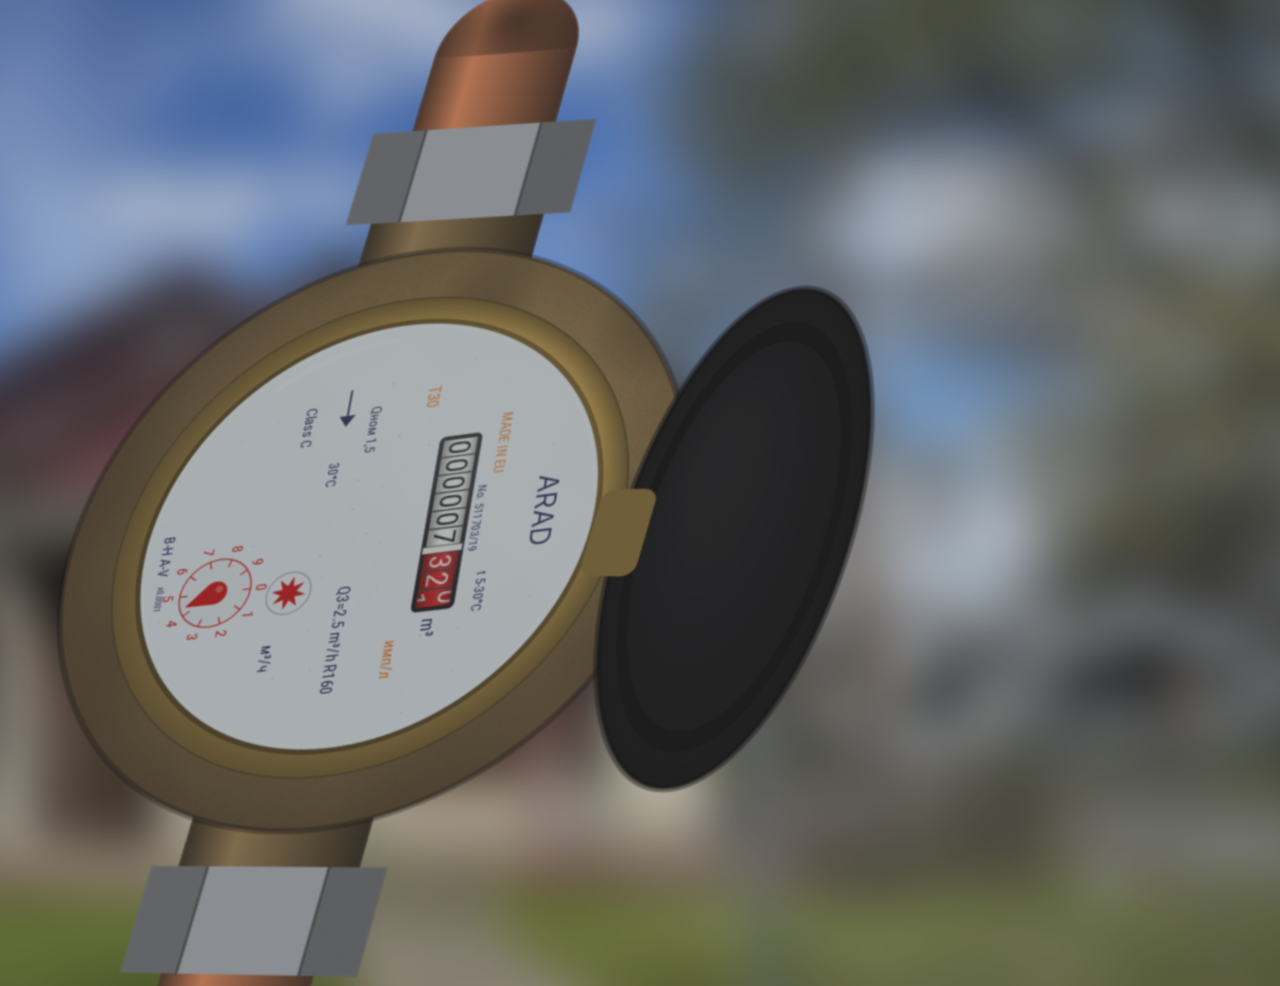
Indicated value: 7.3204 m³
